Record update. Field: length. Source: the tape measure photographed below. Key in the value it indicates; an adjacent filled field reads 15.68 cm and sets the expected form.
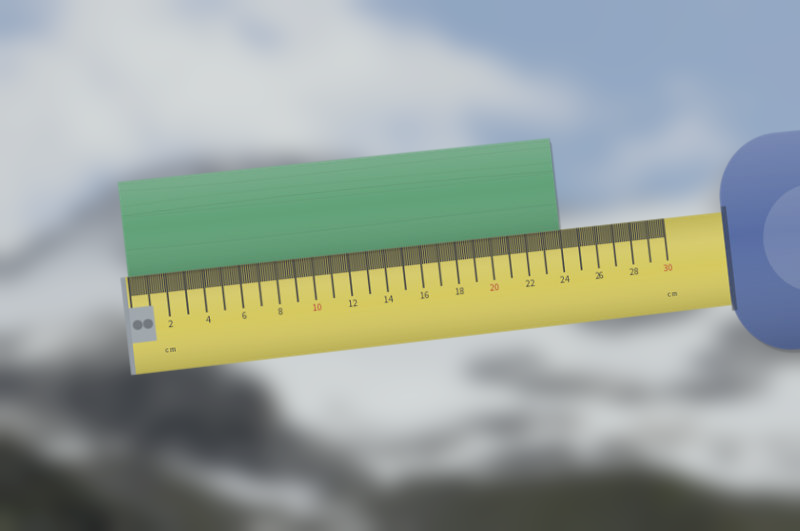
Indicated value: 24 cm
